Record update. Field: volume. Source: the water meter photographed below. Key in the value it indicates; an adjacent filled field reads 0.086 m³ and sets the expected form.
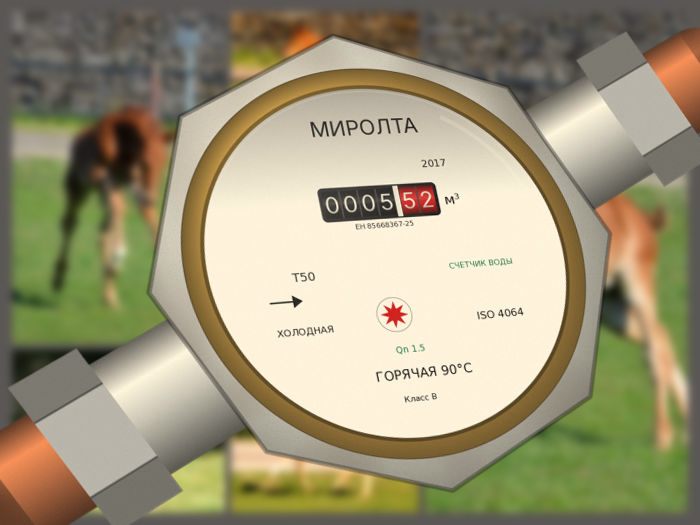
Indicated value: 5.52 m³
